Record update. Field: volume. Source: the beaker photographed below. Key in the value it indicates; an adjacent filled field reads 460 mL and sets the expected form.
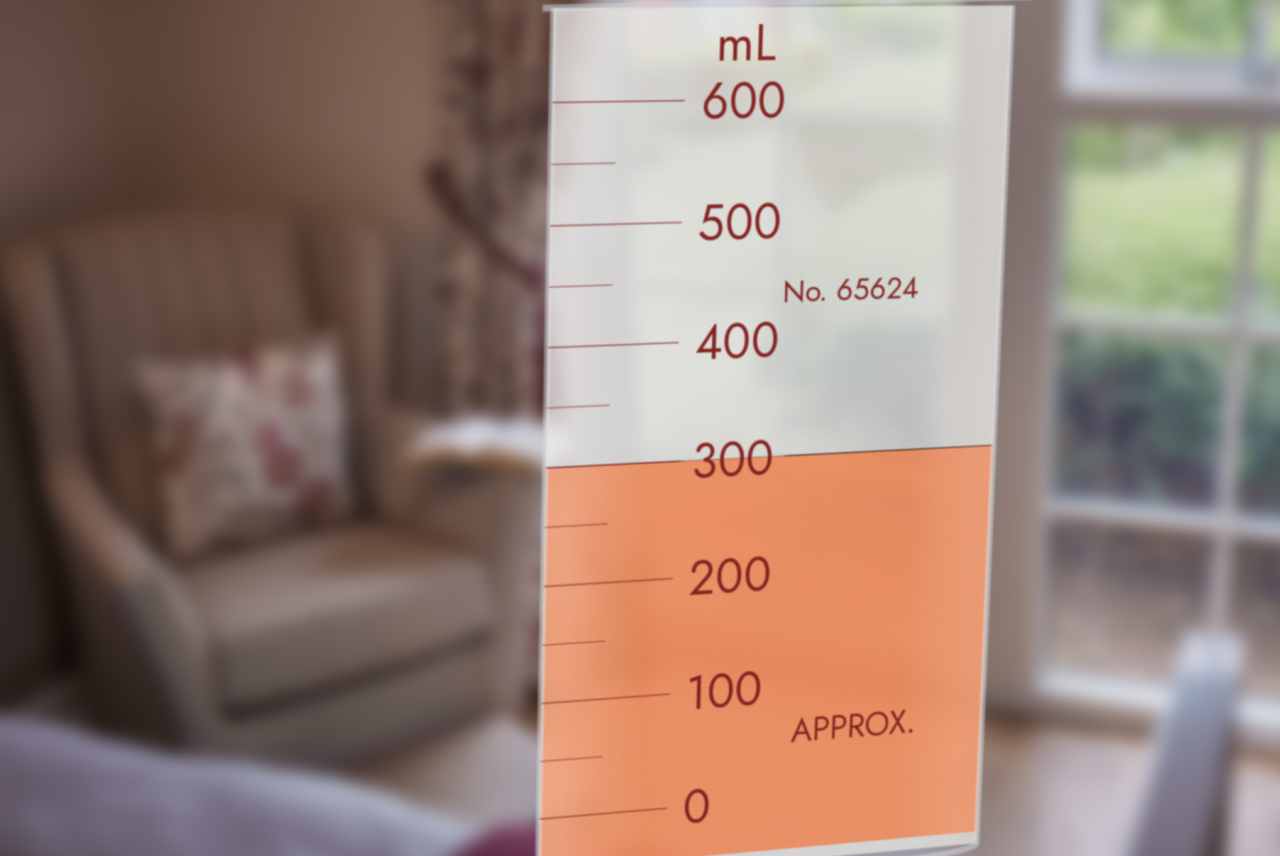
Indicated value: 300 mL
